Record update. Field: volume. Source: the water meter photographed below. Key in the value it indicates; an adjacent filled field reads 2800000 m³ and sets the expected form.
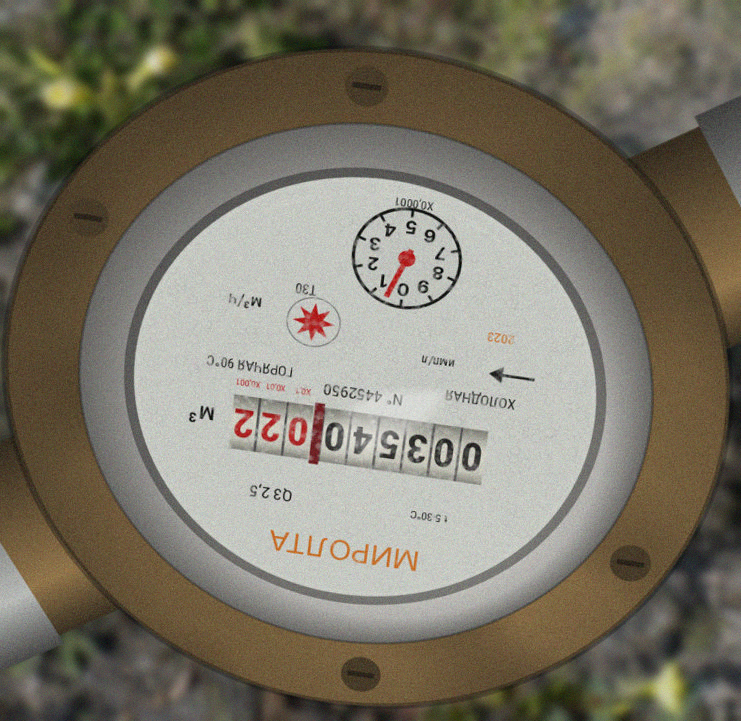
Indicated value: 3540.0220 m³
